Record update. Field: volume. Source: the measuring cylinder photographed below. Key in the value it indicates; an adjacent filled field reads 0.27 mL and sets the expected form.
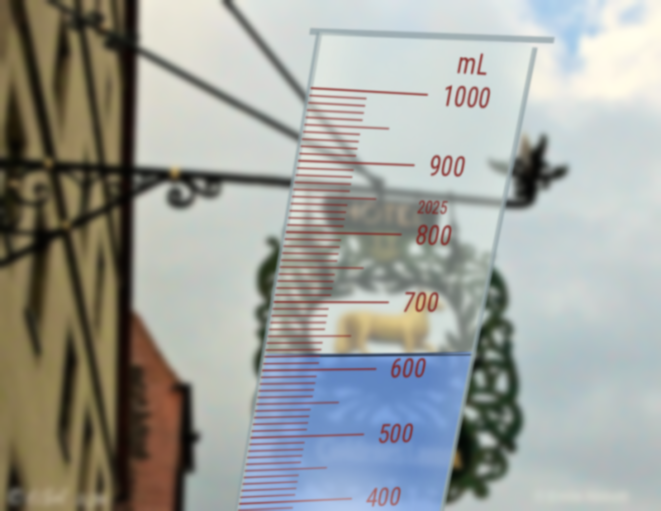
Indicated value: 620 mL
